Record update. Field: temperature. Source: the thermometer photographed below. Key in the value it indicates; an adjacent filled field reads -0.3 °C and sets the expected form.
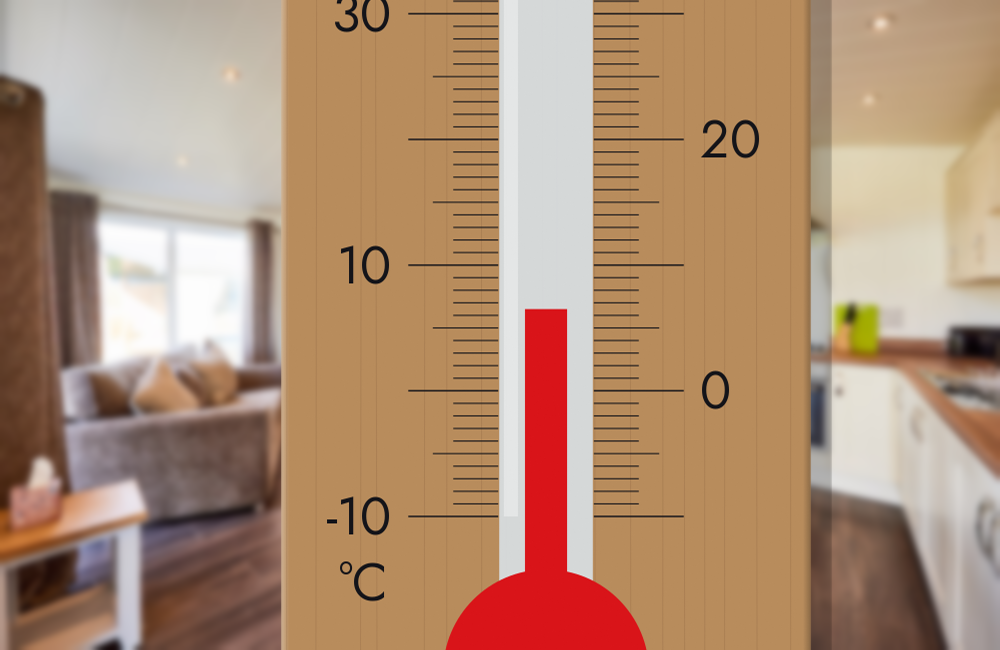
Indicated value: 6.5 °C
